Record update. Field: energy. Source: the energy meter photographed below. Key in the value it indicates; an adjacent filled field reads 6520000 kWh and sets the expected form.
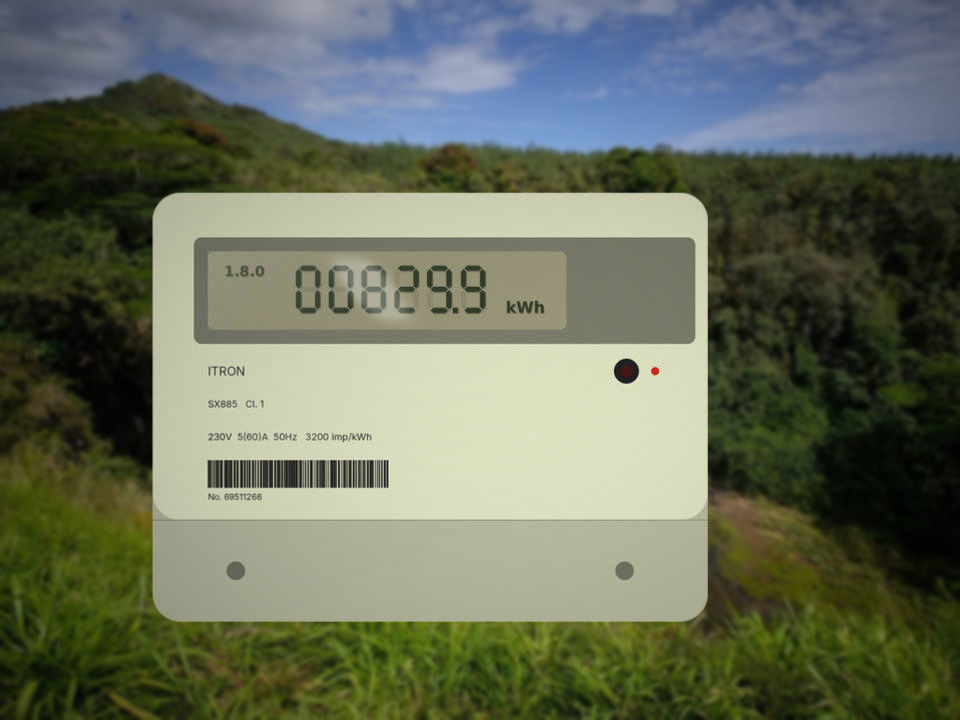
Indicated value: 829.9 kWh
